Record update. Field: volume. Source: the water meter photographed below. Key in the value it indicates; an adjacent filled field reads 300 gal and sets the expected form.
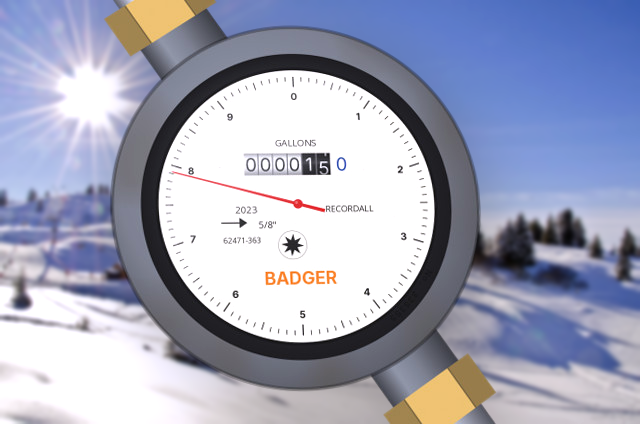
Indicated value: 147.9 gal
